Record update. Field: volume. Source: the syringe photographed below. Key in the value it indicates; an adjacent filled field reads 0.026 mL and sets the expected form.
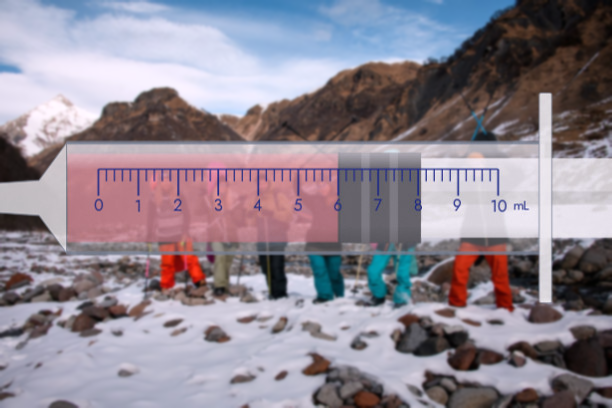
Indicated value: 6 mL
